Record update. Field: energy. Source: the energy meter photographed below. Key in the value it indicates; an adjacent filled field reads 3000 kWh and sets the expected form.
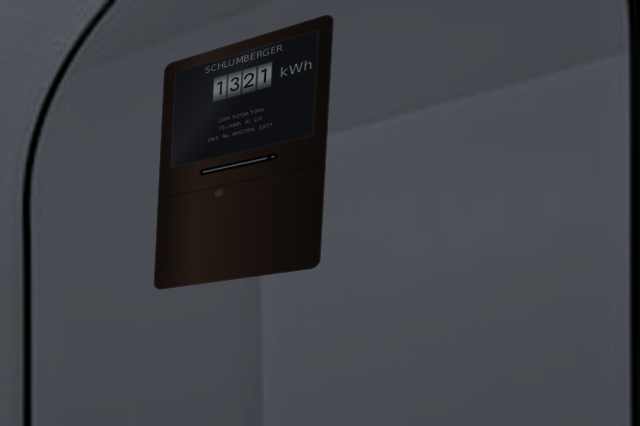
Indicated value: 1321 kWh
